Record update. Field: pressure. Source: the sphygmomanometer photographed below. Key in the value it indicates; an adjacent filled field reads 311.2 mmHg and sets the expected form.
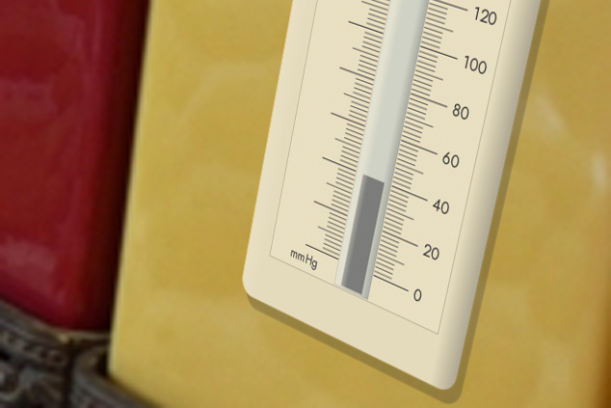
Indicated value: 40 mmHg
